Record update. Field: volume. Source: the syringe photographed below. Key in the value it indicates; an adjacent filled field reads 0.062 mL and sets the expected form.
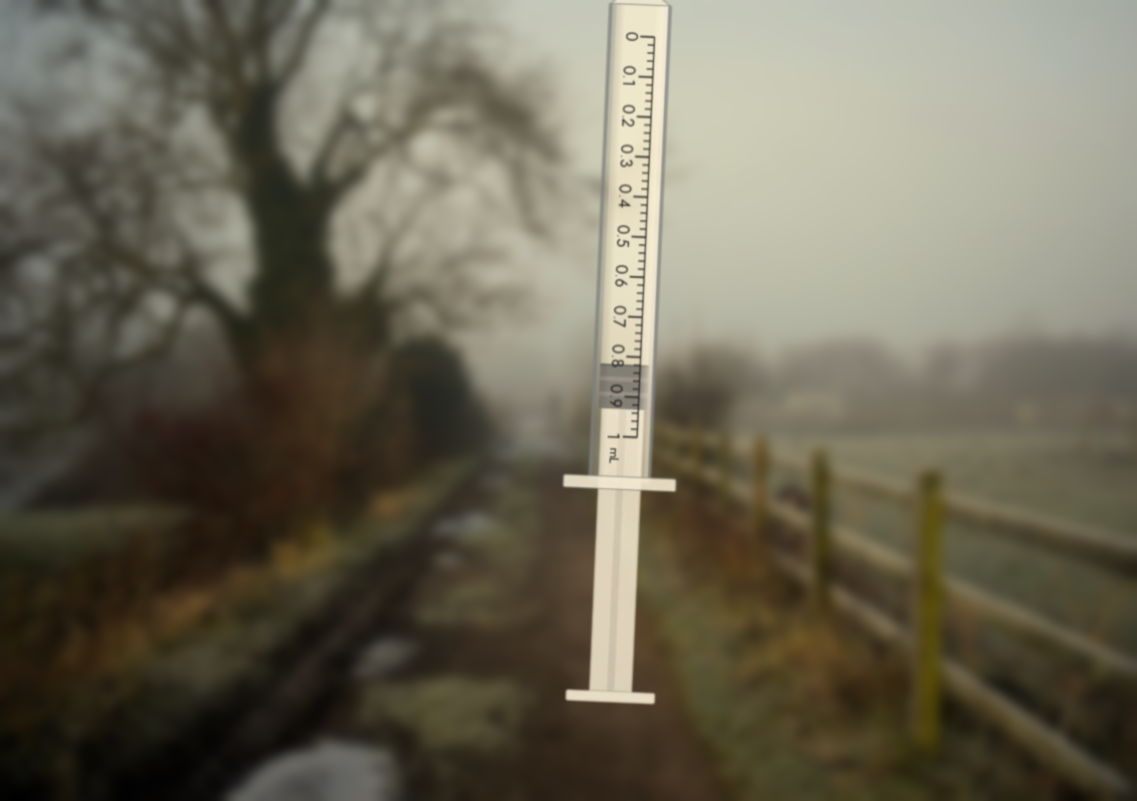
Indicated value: 0.82 mL
